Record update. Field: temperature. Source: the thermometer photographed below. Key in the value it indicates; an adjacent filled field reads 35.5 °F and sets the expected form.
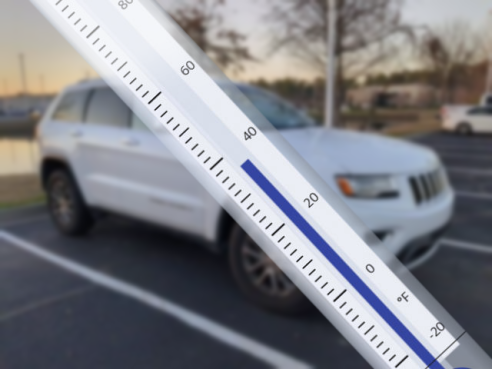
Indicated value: 36 °F
